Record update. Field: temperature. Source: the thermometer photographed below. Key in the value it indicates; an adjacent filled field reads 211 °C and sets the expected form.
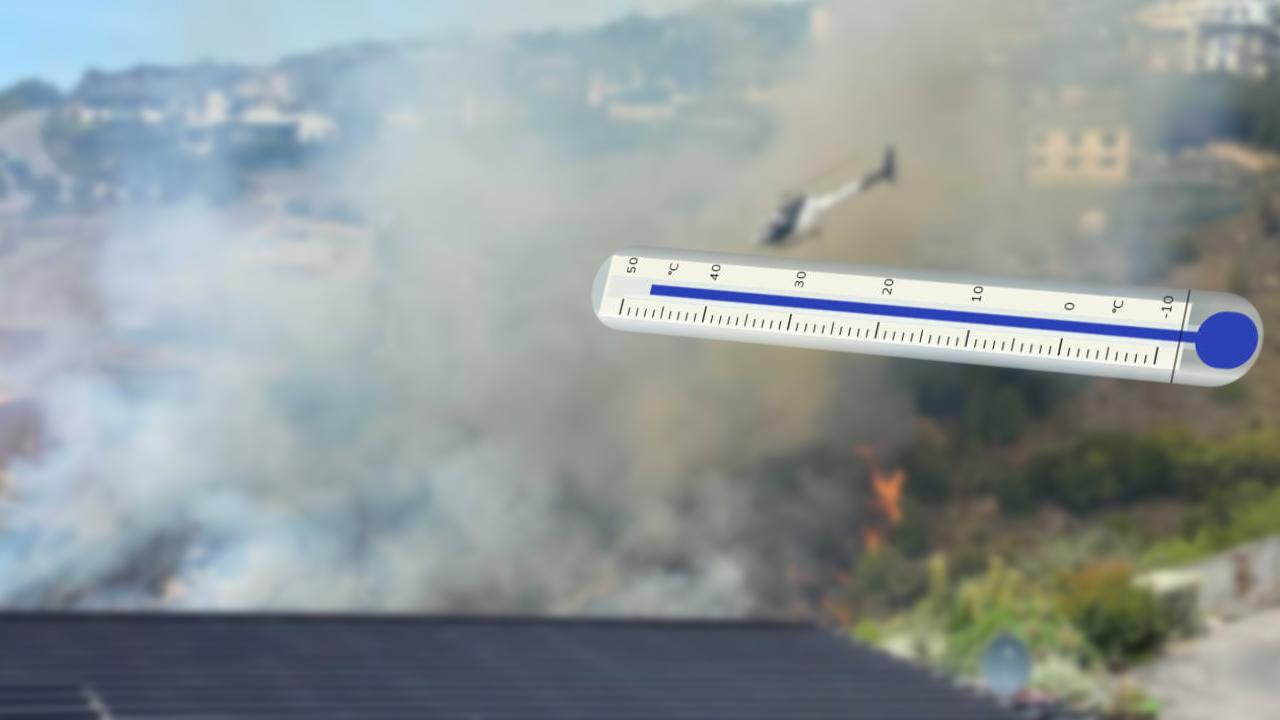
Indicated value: 47 °C
